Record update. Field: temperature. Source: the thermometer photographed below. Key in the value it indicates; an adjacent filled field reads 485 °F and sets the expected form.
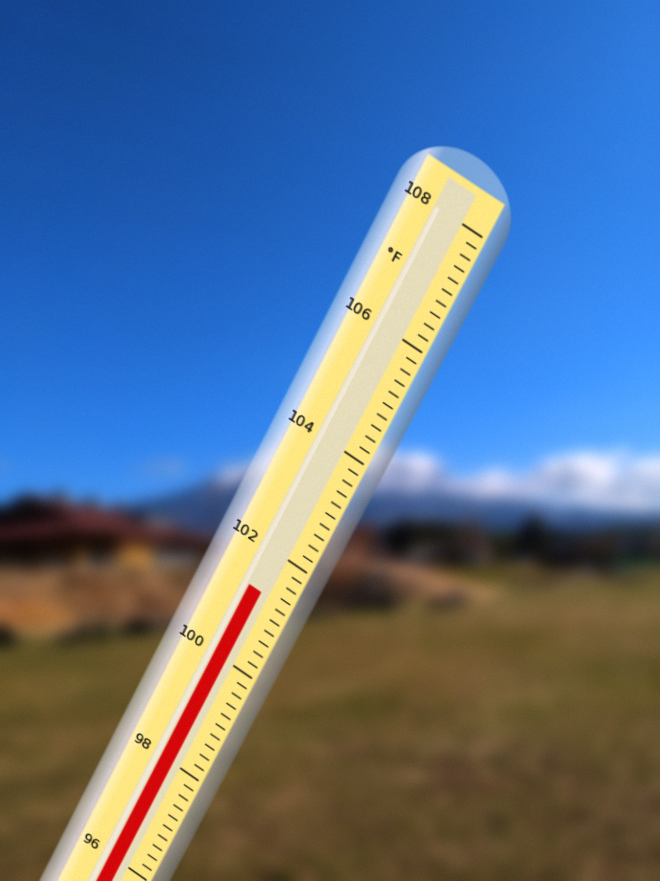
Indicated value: 101.3 °F
